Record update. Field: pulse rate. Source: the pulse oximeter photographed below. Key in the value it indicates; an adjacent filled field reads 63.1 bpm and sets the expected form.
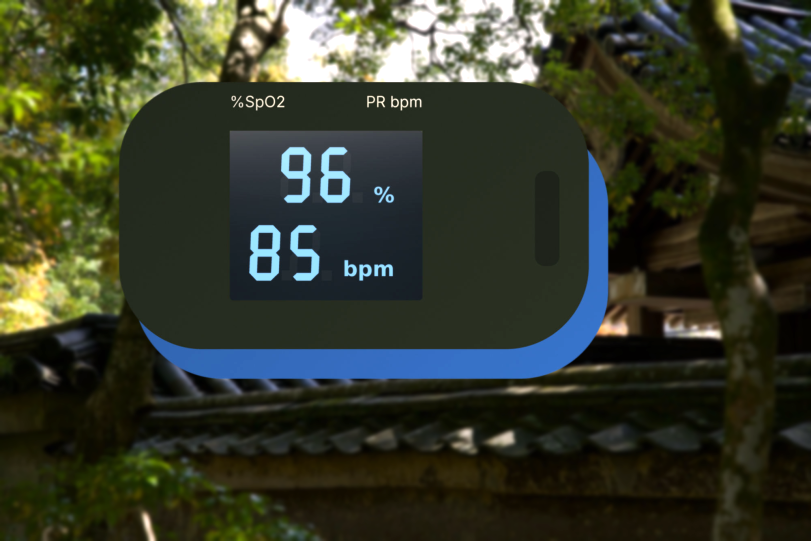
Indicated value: 85 bpm
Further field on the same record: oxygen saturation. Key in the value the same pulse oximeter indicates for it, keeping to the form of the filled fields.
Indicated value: 96 %
